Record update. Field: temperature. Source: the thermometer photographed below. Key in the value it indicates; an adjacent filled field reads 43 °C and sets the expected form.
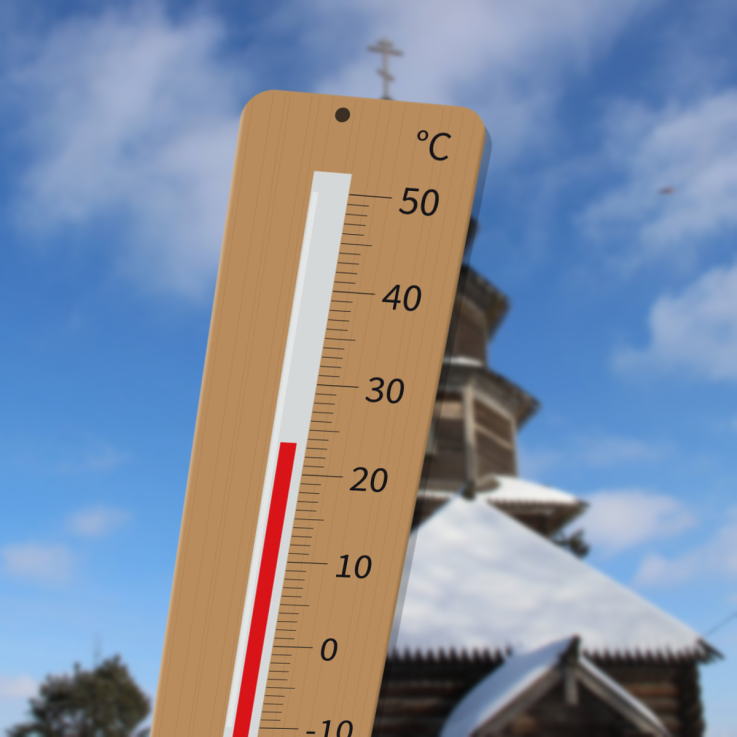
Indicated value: 23.5 °C
